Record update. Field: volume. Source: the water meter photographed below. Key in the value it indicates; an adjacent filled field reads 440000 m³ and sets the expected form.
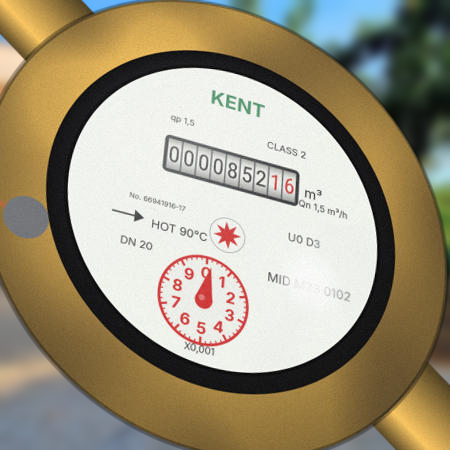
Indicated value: 852.160 m³
